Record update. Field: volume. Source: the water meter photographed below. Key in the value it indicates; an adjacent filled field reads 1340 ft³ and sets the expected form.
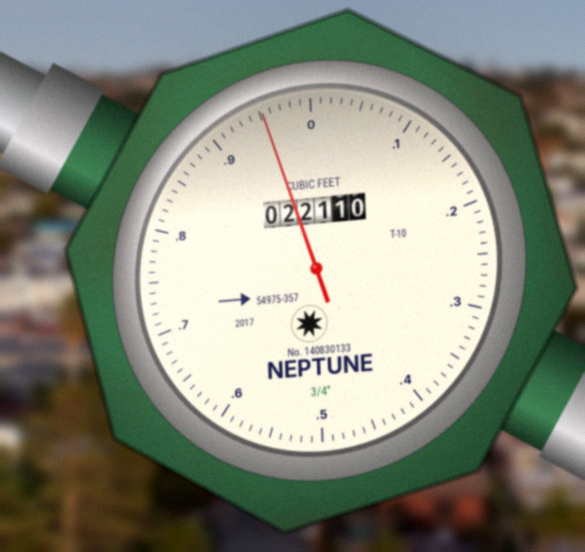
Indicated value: 22109.95 ft³
